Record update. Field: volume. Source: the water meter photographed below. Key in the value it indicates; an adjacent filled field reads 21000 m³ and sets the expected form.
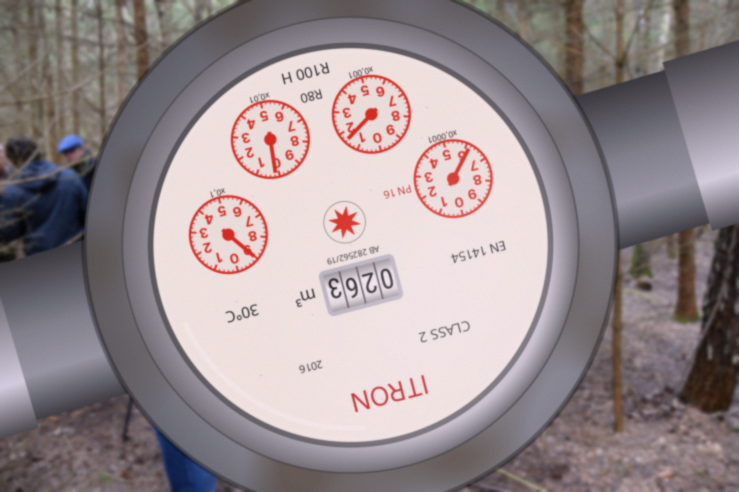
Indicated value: 262.9016 m³
